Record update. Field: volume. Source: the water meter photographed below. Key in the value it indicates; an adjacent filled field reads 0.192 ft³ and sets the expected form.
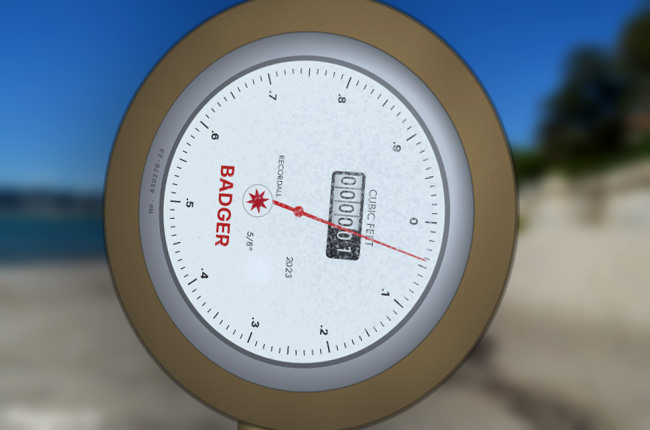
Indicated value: 1.04 ft³
